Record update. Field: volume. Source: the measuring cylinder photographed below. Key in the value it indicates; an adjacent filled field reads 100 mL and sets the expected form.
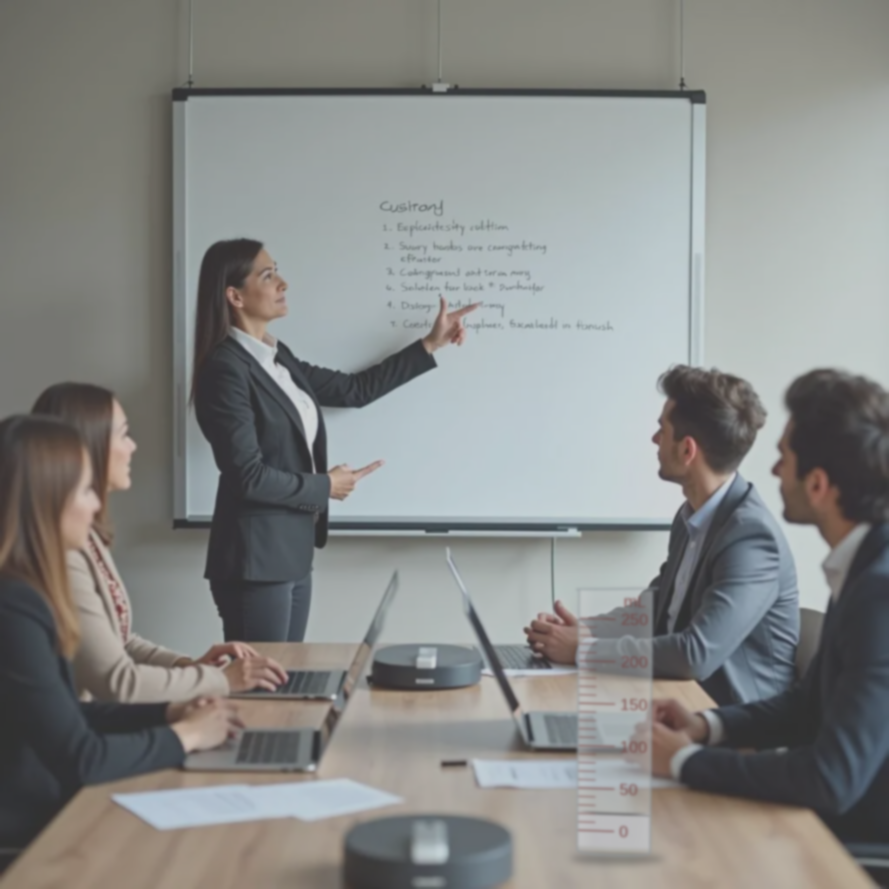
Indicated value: 20 mL
